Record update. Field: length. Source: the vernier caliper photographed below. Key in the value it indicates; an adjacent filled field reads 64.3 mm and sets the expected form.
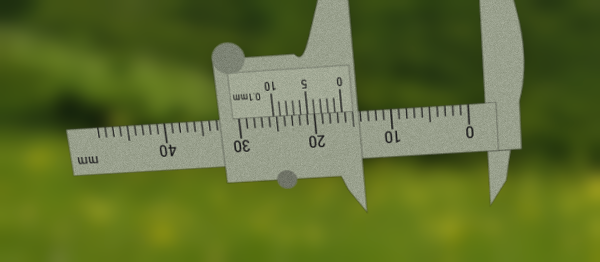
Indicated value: 16.4 mm
